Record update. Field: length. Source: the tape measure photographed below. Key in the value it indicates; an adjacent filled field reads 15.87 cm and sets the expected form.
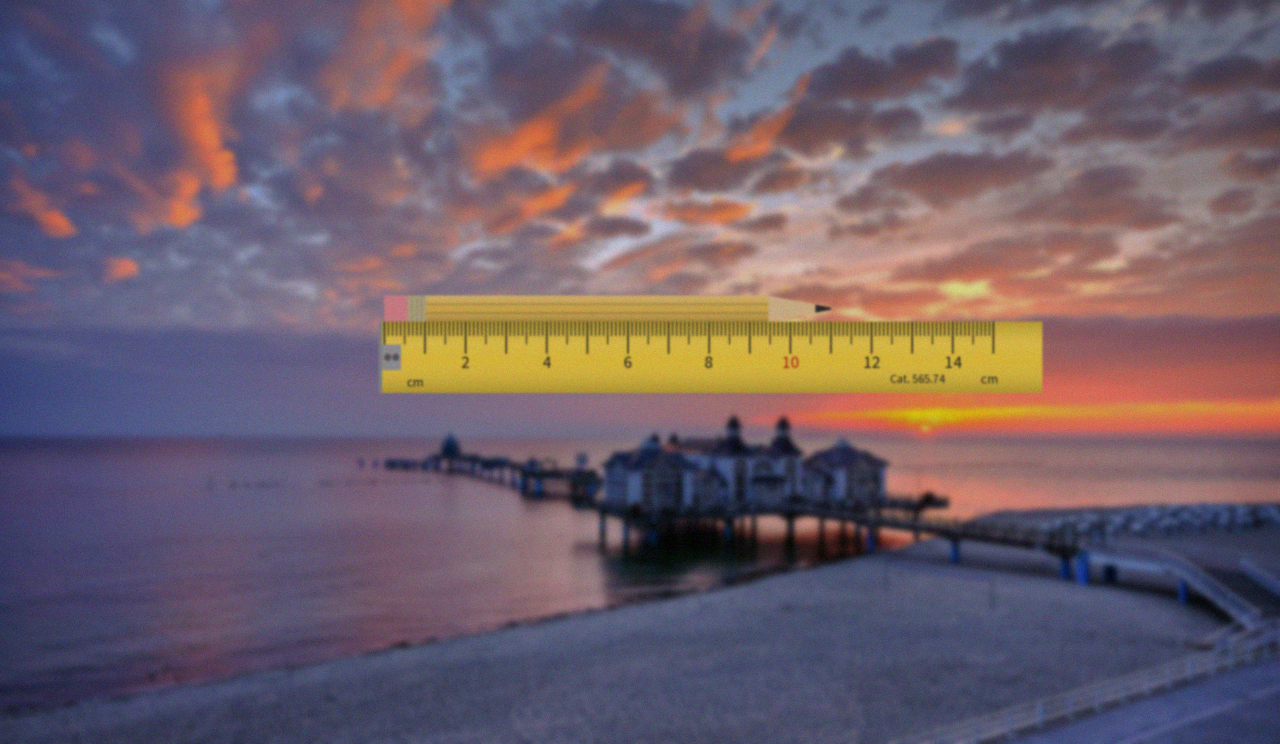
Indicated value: 11 cm
